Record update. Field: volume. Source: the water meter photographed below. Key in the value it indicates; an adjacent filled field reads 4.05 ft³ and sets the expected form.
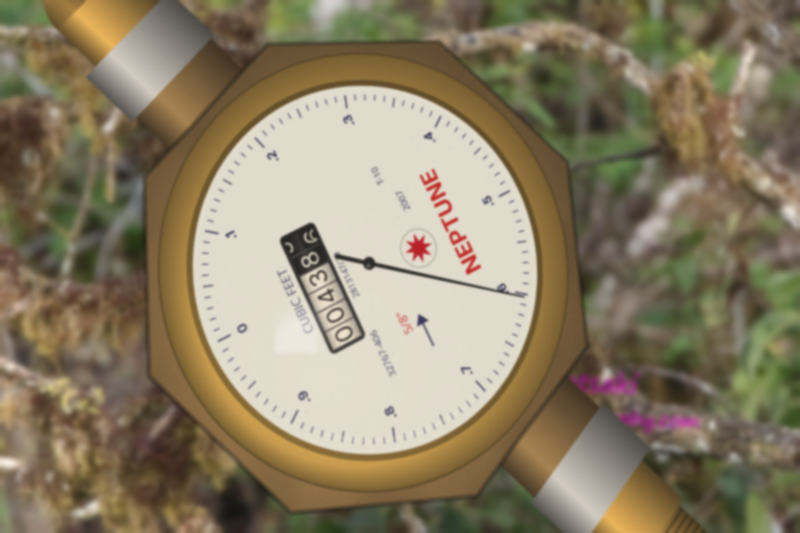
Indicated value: 4385.60 ft³
